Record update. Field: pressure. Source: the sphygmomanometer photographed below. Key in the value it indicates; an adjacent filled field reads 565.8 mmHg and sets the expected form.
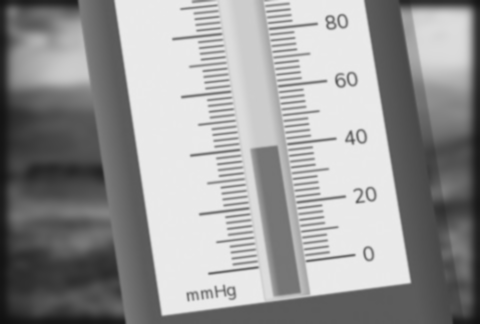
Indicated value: 40 mmHg
